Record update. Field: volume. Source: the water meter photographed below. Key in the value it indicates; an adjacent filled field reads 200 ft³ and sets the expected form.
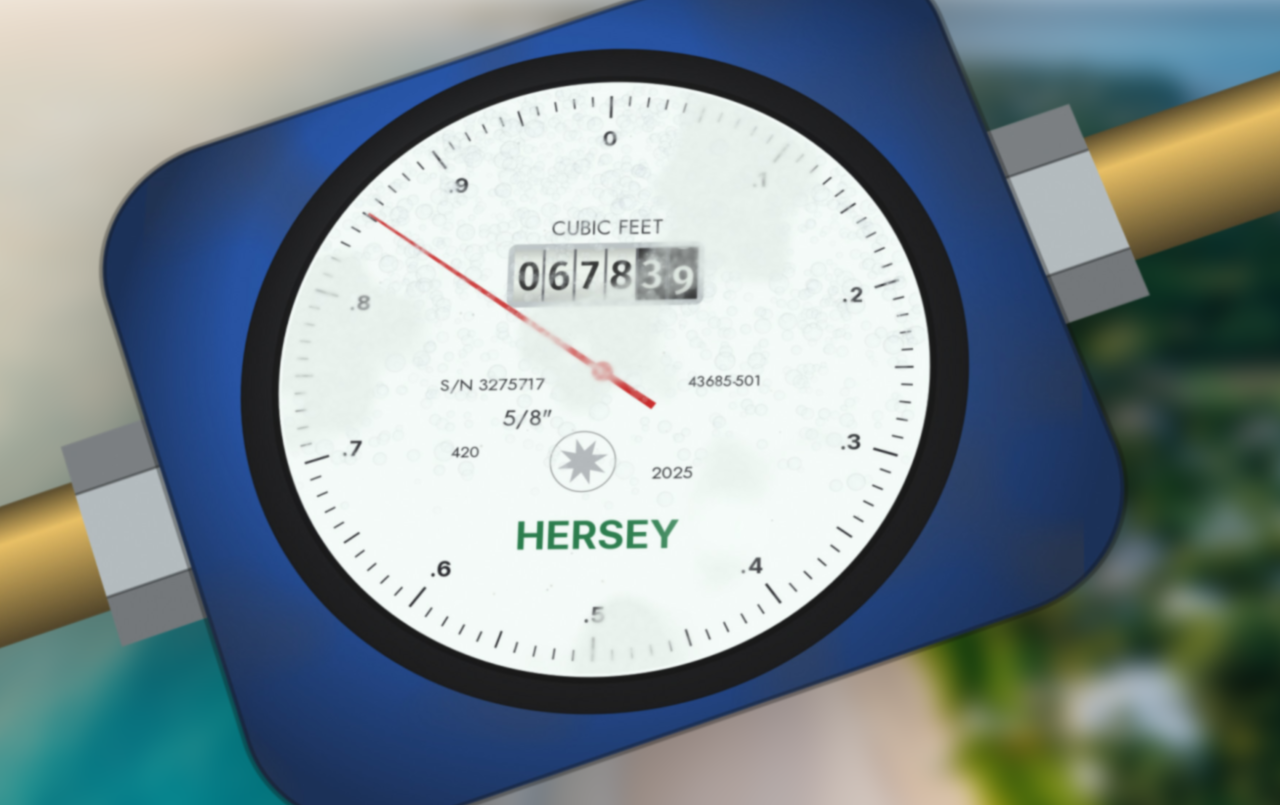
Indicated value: 67838.85 ft³
